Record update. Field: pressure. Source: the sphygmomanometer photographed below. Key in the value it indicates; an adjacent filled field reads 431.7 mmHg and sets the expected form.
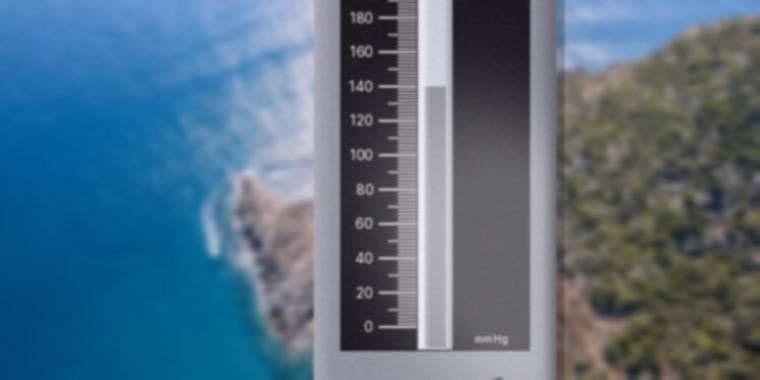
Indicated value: 140 mmHg
